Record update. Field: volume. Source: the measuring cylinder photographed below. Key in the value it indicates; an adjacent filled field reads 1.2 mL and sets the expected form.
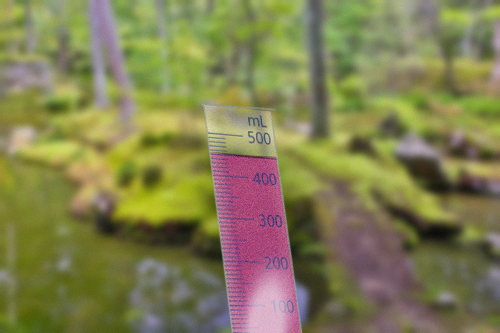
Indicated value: 450 mL
